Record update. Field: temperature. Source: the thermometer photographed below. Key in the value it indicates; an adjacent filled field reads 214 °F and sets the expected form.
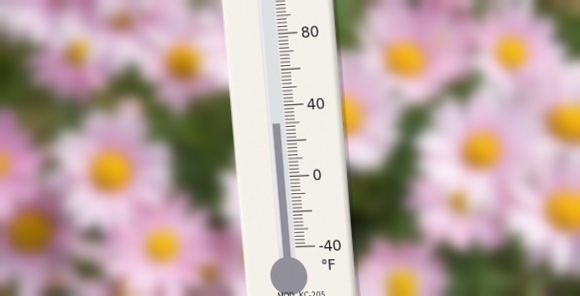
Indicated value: 30 °F
